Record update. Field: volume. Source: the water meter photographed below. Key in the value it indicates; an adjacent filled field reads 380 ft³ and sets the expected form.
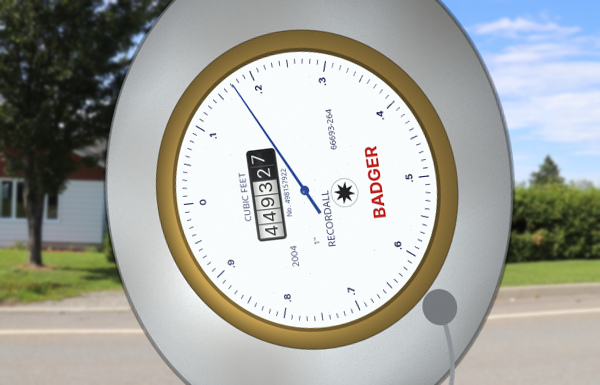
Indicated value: 449327.17 ft³
